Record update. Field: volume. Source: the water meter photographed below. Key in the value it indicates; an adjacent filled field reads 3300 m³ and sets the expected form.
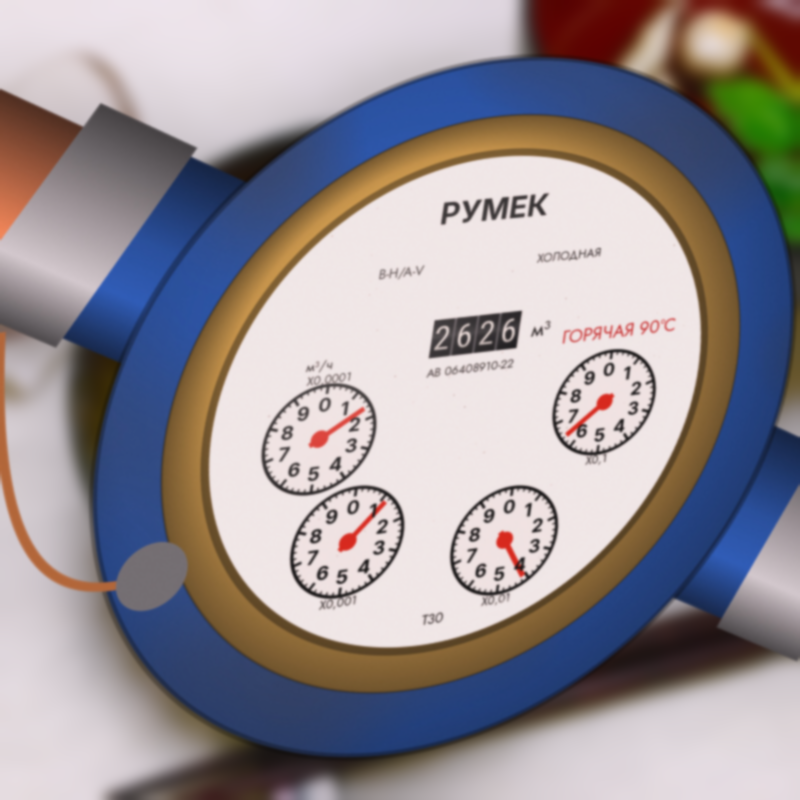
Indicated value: 2626.6411 m³
